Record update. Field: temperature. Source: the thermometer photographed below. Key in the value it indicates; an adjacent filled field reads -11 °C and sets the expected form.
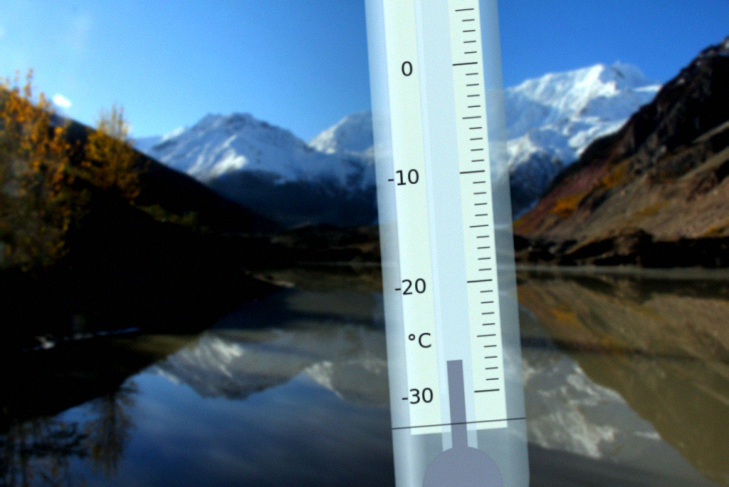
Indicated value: -27 °C
